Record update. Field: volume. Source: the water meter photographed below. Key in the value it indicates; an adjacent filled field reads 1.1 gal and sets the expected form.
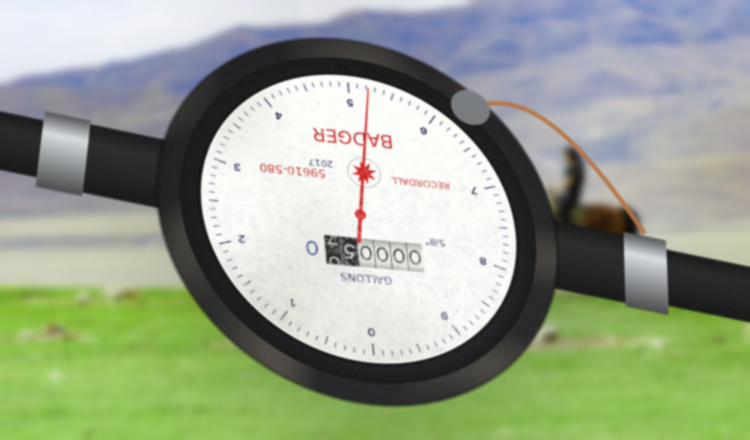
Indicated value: 565.2 gal
